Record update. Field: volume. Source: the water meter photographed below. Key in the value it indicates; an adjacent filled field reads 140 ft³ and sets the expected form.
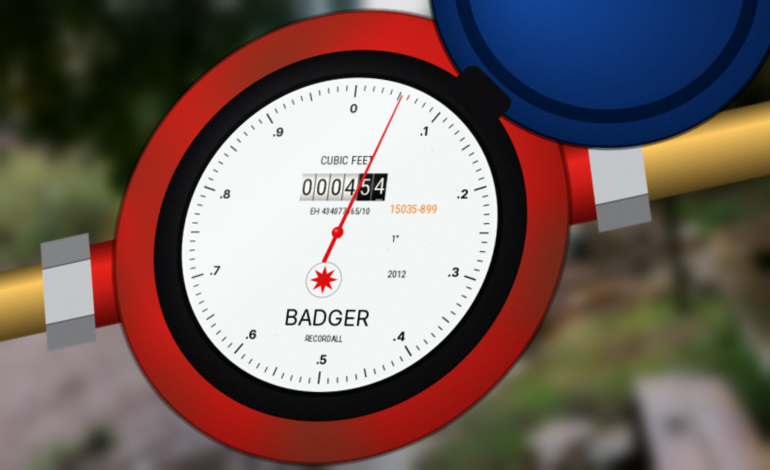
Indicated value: 454.05 ft³
